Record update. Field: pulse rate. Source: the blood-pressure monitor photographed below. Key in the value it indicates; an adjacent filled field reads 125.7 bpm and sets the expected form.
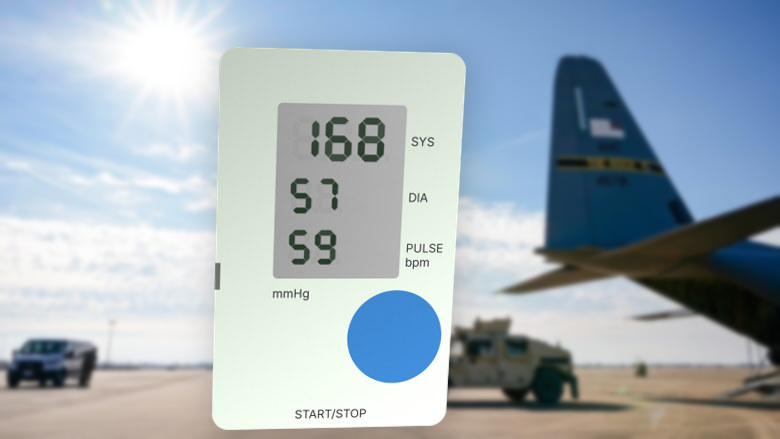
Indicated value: 59 bpm
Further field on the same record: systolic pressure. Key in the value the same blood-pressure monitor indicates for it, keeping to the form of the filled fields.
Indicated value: 168 mmHg
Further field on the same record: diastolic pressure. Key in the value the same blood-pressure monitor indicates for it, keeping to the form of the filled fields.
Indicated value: 57 mmHg
